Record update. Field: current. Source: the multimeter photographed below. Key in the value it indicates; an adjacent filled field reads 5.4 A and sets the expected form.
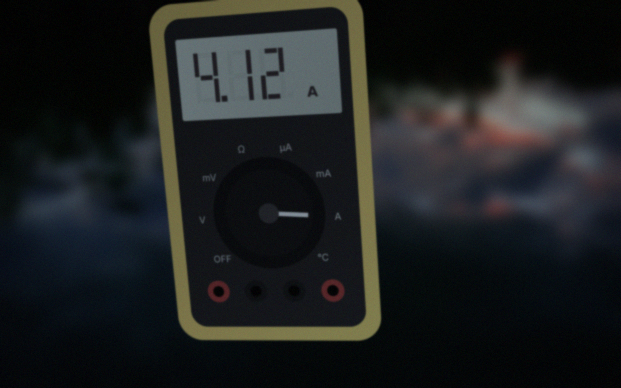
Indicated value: 4.12 A
